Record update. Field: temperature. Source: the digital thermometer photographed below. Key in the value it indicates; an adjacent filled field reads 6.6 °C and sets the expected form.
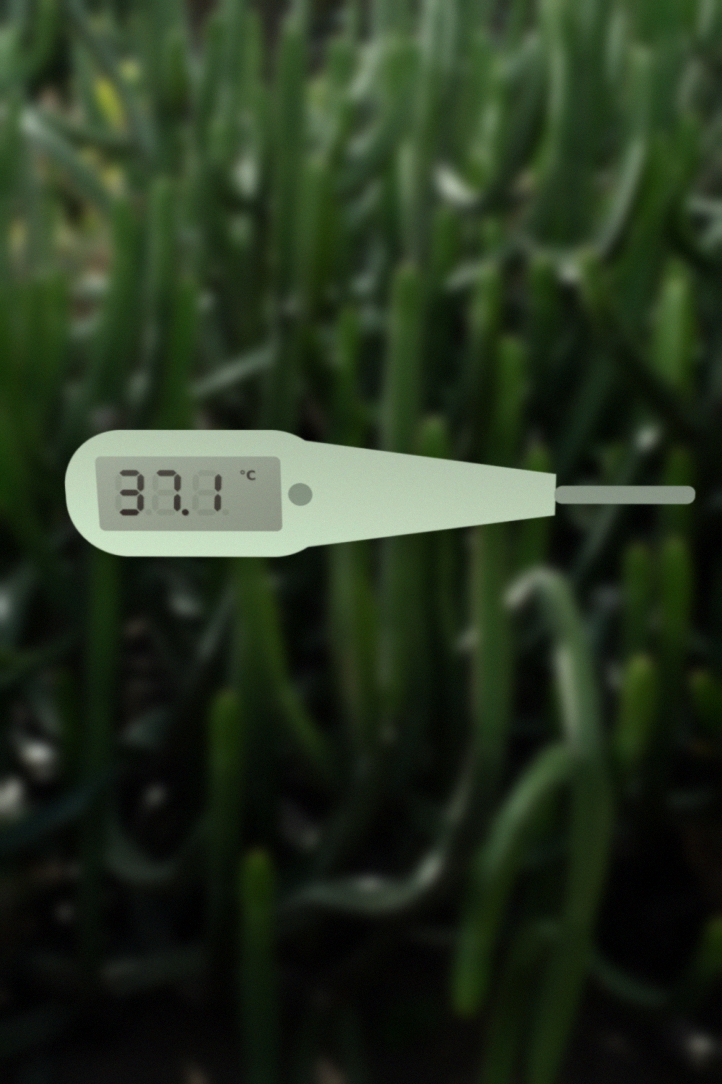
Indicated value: 37.1 °C
